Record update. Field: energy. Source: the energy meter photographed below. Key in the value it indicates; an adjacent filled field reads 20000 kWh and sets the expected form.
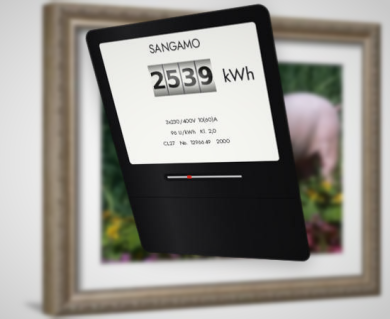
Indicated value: 2539 kWh
